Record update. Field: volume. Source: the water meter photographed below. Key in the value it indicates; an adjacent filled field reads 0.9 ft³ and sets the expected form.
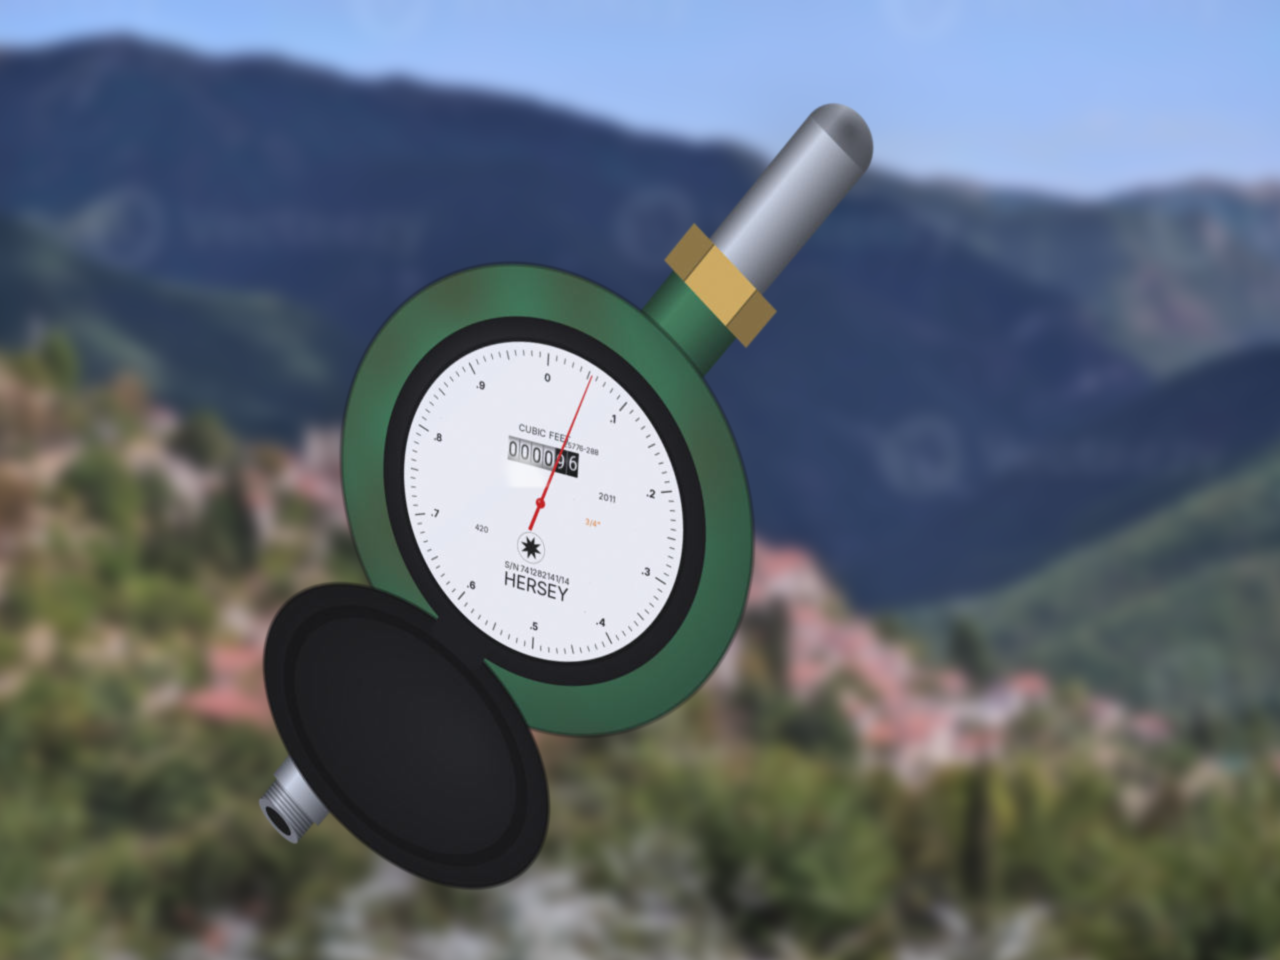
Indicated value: 96.05 ft³
